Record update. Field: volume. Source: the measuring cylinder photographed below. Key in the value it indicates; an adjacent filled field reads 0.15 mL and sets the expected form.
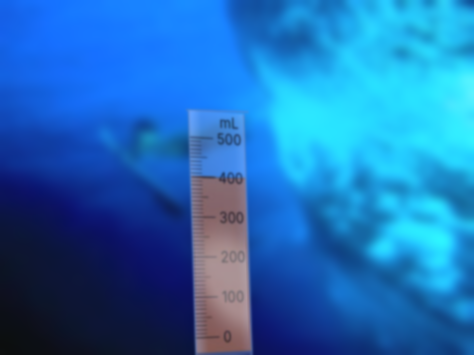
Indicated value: 400 mL
